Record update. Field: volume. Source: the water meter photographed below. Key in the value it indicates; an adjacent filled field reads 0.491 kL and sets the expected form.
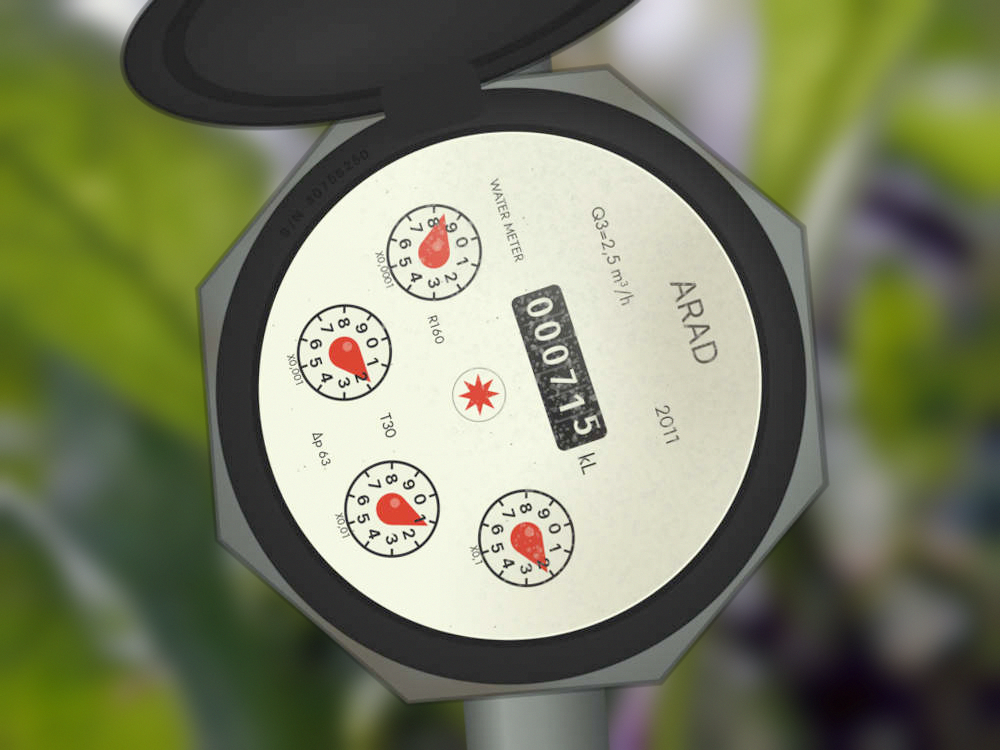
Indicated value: 715.2118 kL
